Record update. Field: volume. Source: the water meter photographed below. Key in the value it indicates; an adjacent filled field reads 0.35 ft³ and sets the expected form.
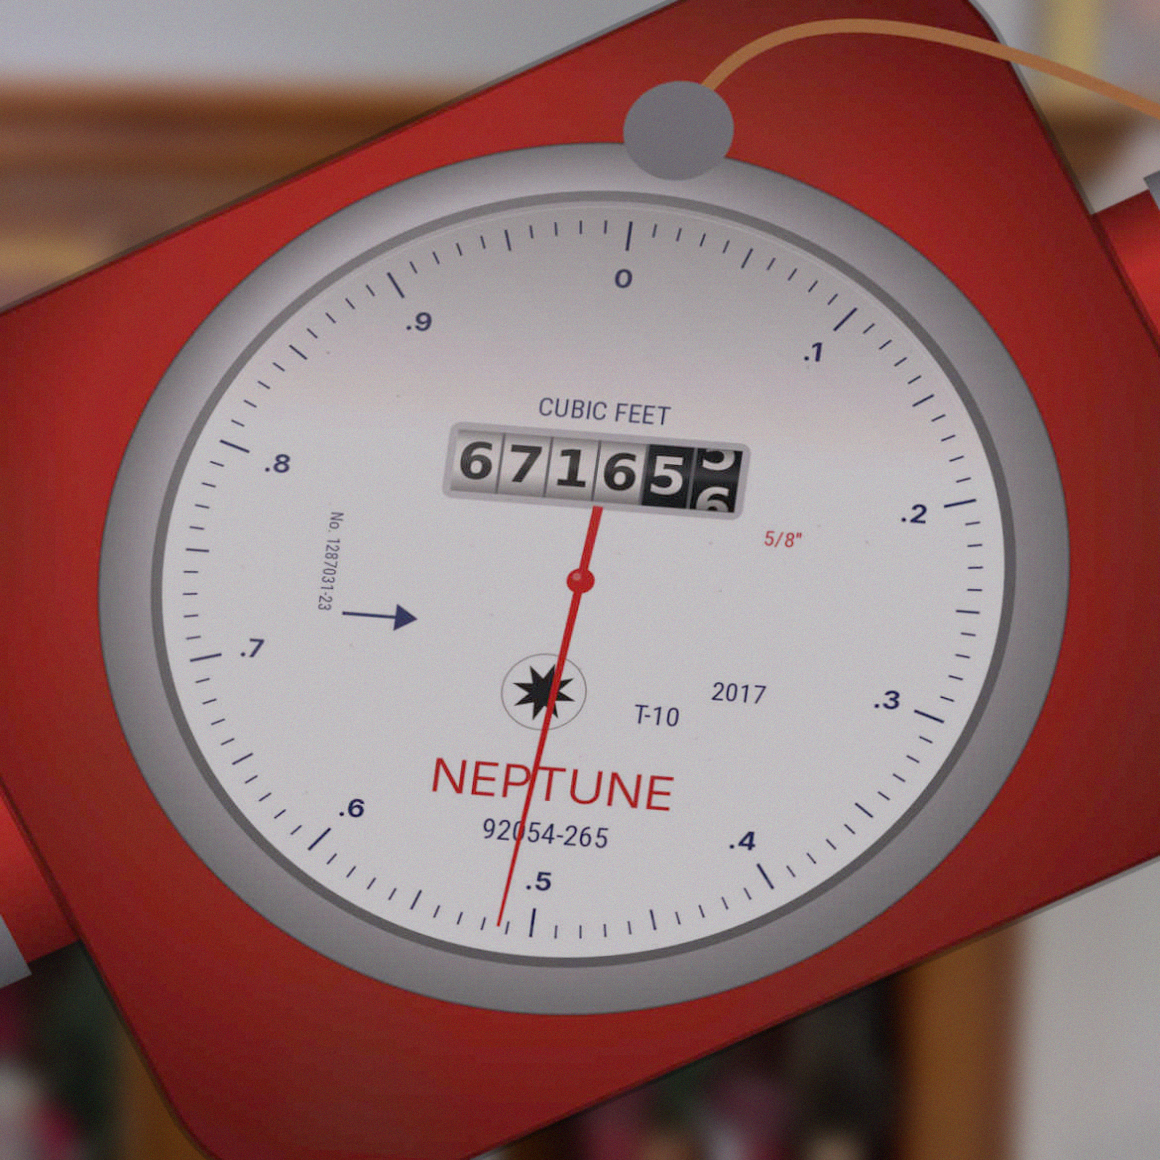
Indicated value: 671655.51 ft³
